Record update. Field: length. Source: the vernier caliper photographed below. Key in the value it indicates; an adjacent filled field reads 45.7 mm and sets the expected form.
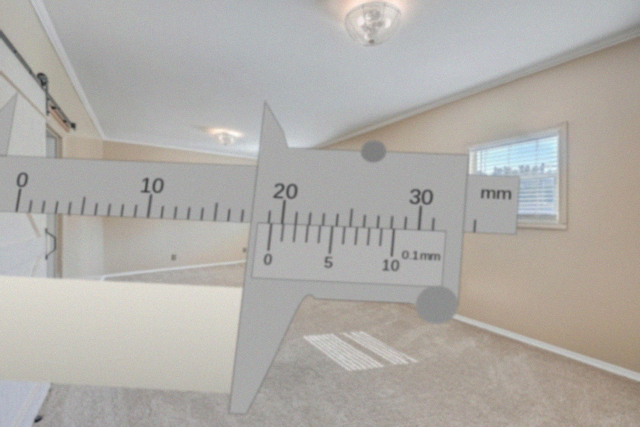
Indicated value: 19.2 mm
